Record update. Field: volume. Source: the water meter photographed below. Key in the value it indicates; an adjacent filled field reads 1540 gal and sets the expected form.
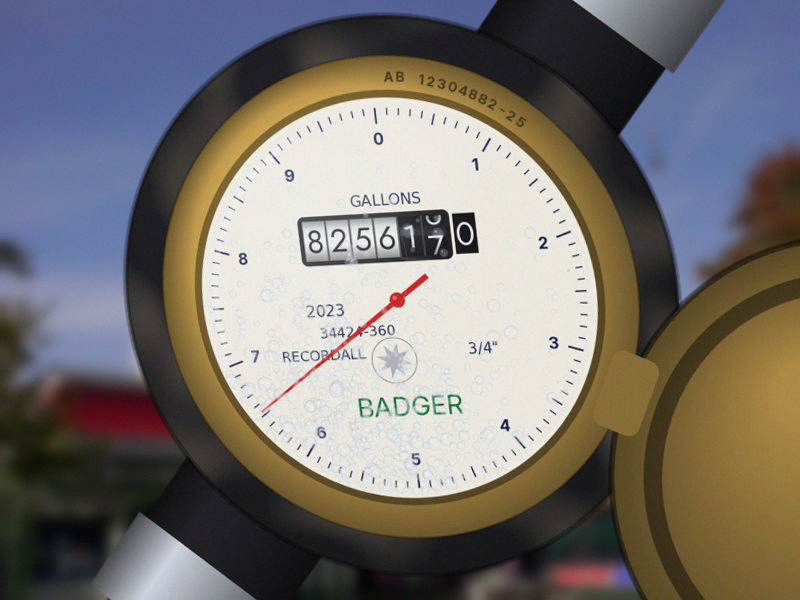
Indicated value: 8256166.5 gal
